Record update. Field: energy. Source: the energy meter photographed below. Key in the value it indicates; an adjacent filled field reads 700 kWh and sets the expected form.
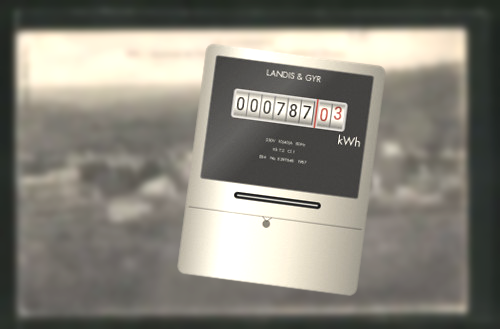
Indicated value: 787.03 kWh
